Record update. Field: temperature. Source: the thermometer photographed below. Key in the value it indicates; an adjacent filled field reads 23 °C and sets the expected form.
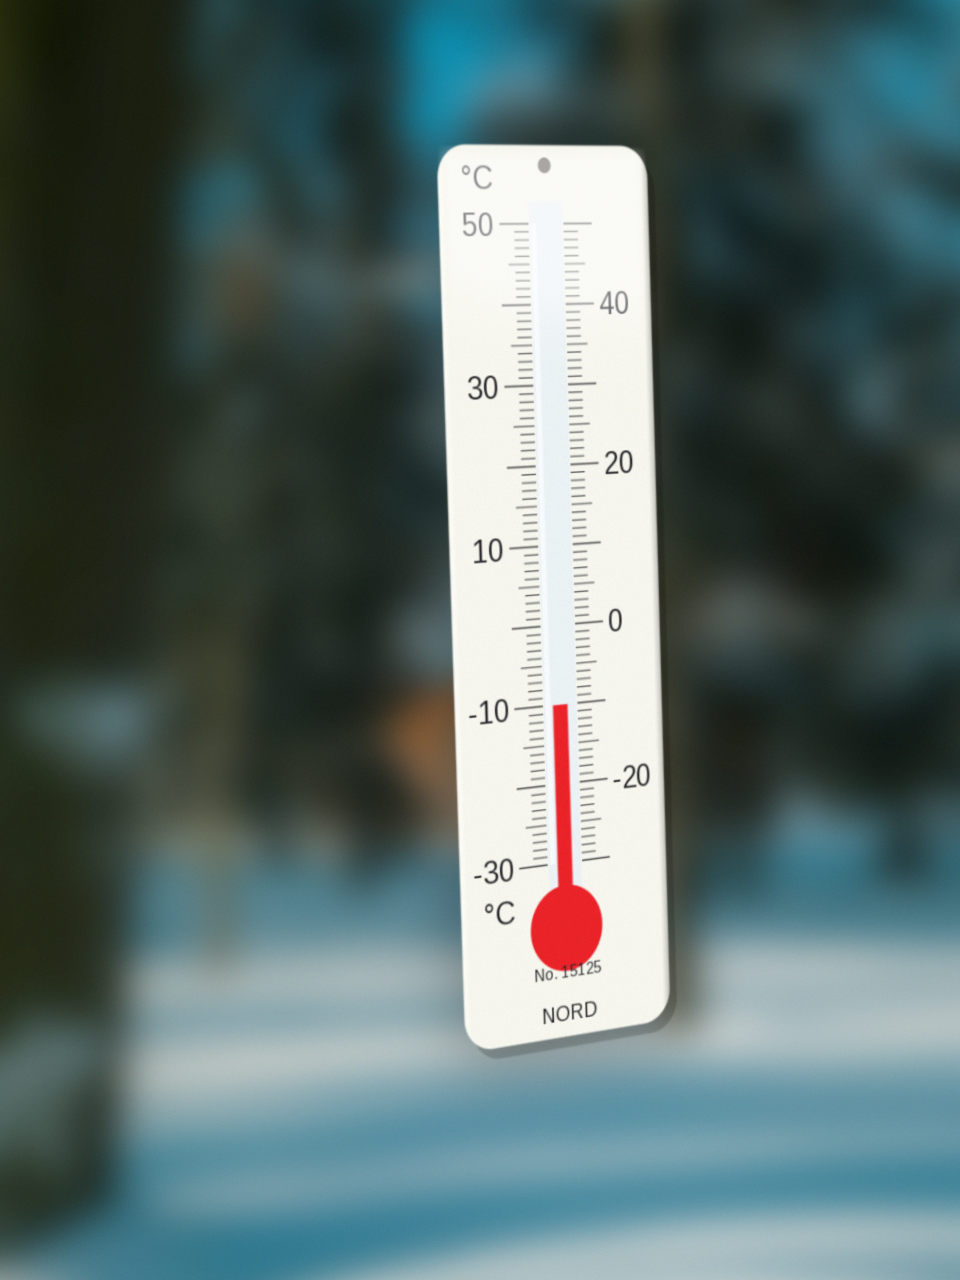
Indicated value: -10 °C
